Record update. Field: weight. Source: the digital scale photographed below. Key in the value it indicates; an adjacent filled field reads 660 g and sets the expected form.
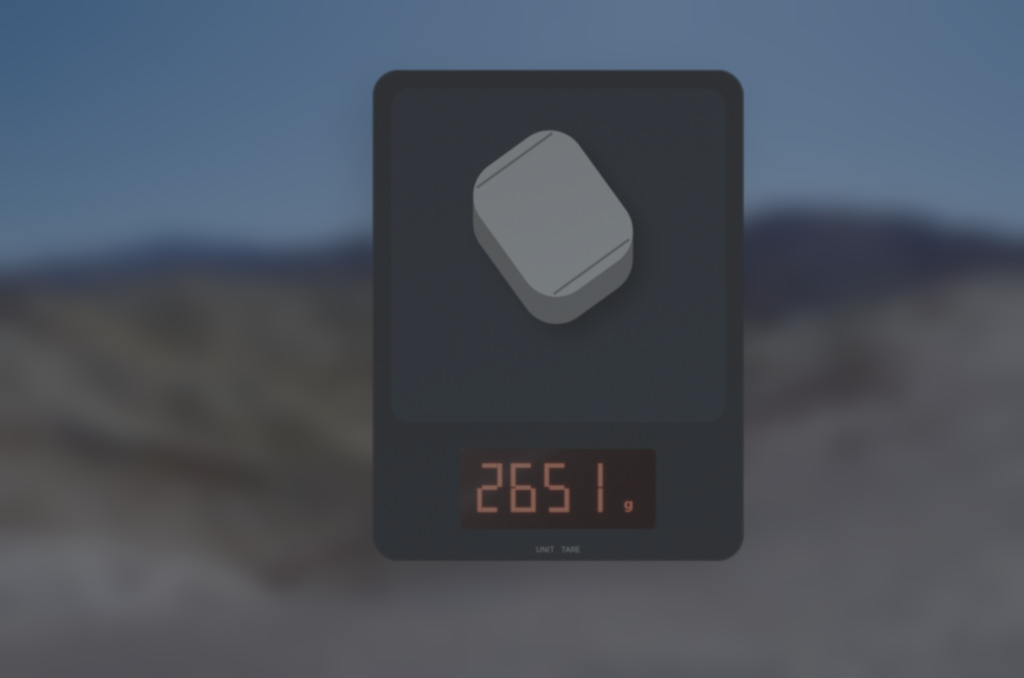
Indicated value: 2651 g
